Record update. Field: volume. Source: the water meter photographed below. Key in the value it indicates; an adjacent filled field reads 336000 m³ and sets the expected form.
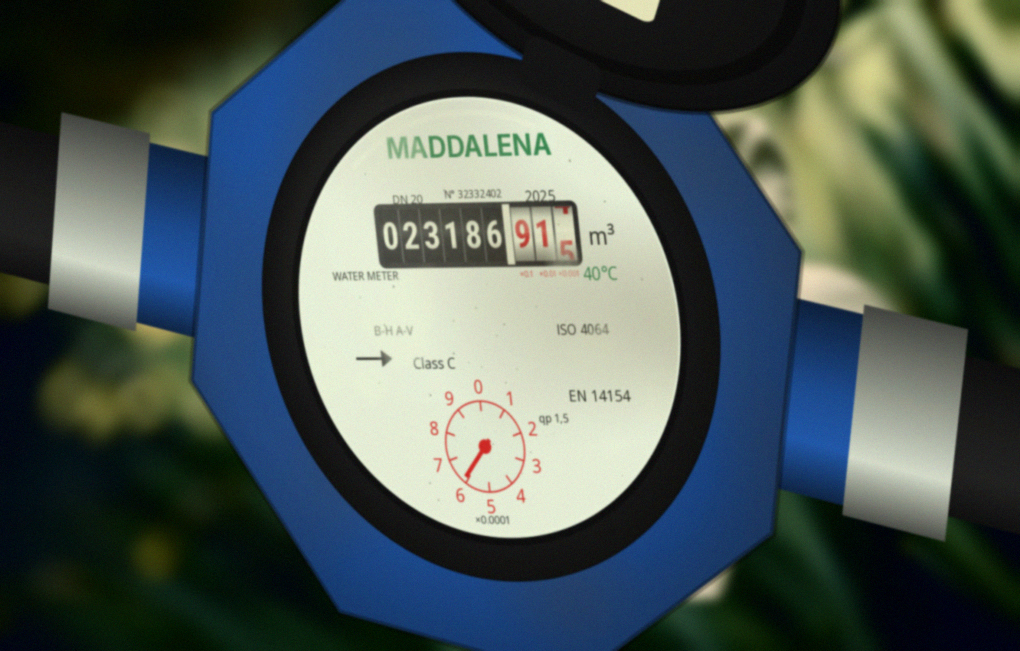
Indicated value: 23186.9146 m³
